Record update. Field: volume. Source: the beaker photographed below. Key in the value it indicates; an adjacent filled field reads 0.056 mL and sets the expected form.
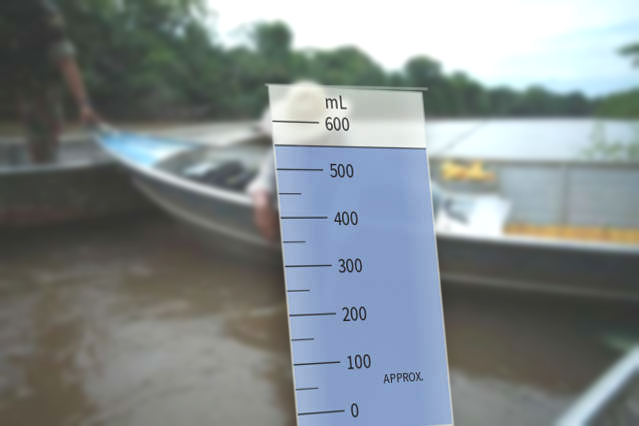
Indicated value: 550 mL
